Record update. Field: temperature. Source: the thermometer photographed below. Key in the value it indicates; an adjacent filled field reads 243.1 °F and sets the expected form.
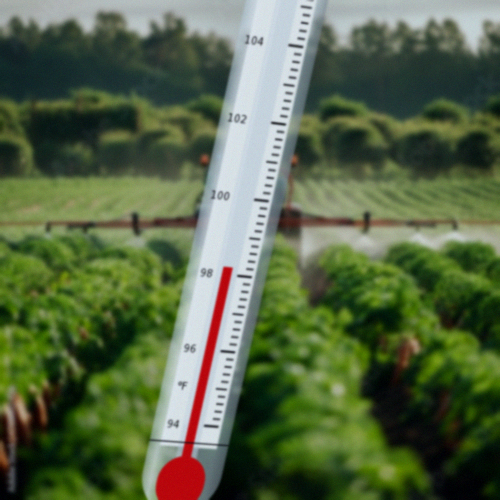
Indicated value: 98.2 °F
